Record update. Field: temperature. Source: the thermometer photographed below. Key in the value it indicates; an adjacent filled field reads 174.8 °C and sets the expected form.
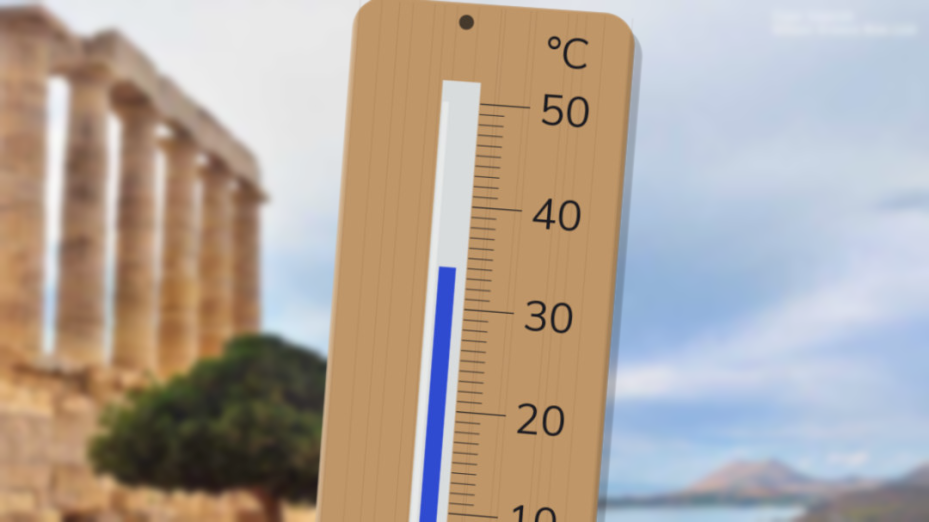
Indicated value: 34 °C
